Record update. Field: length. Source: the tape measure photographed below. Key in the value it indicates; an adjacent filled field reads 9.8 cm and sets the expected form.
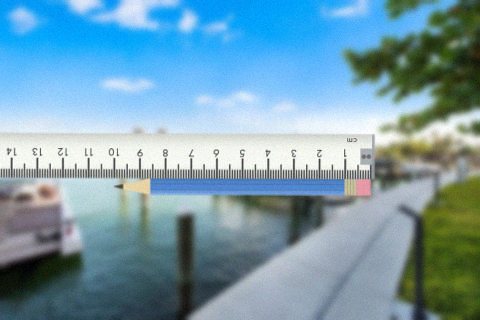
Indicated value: 10 cm
